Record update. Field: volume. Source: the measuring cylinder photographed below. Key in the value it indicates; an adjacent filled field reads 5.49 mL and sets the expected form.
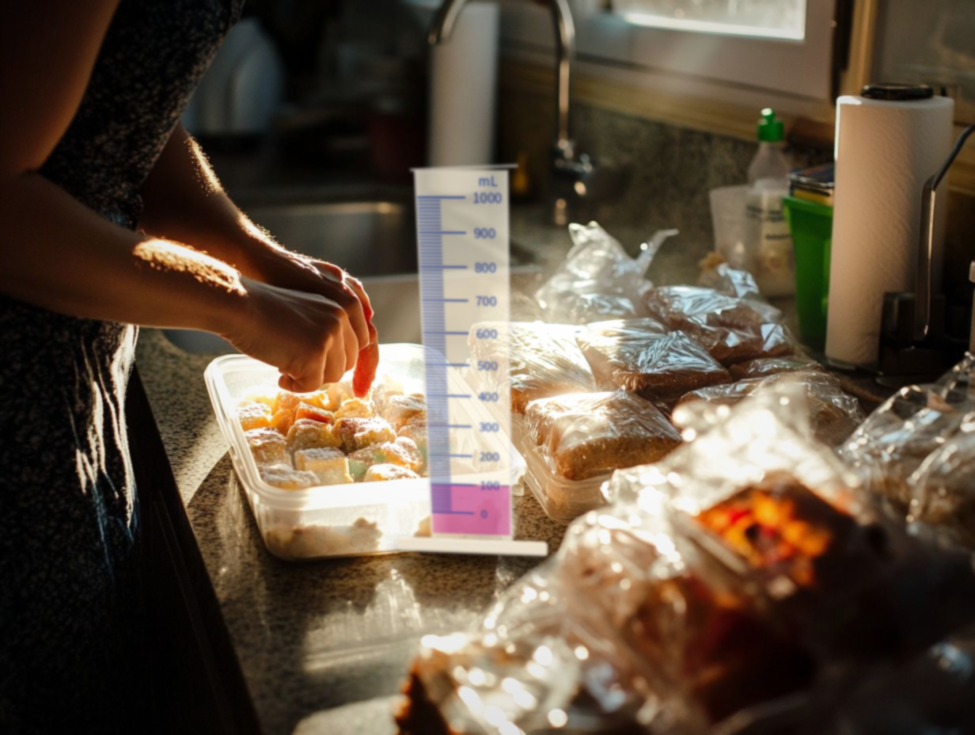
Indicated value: 100 mL
